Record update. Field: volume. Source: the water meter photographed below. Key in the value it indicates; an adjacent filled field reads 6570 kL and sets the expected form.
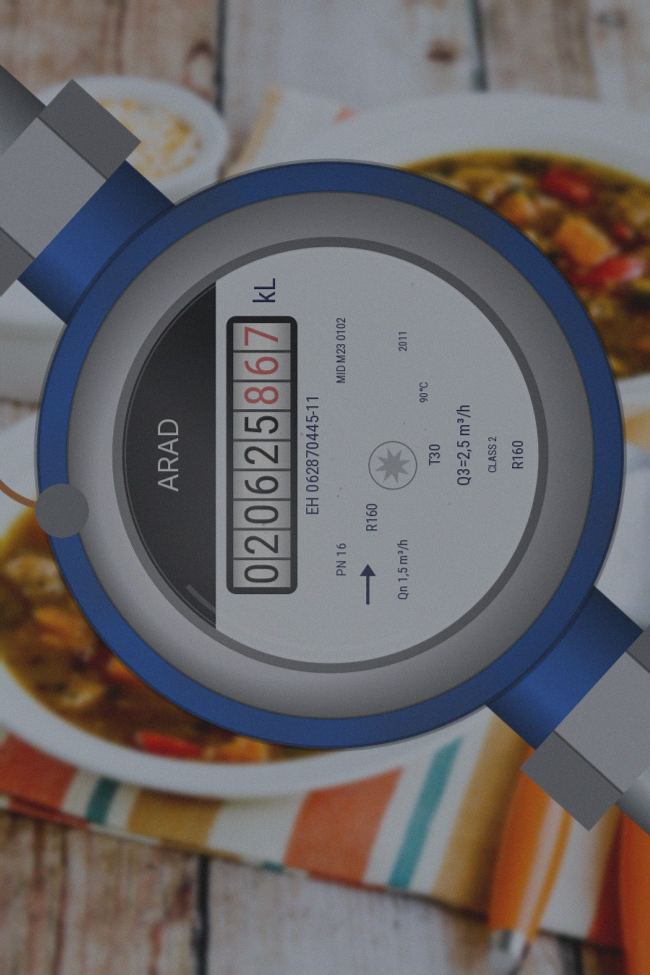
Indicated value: 20625.867 kL
